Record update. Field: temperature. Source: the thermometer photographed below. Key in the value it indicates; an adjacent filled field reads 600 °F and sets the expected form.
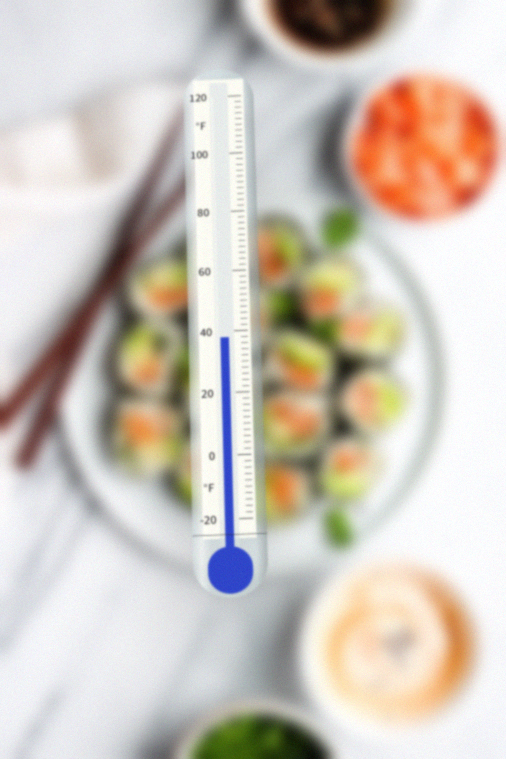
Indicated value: 38 °F
